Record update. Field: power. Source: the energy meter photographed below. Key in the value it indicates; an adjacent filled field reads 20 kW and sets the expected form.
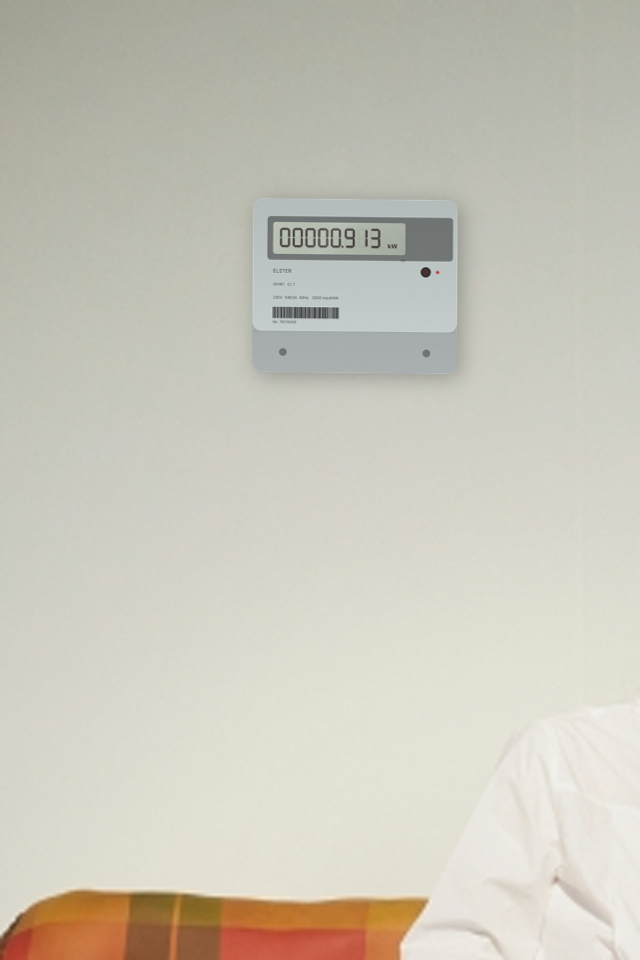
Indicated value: 0.913 kW
